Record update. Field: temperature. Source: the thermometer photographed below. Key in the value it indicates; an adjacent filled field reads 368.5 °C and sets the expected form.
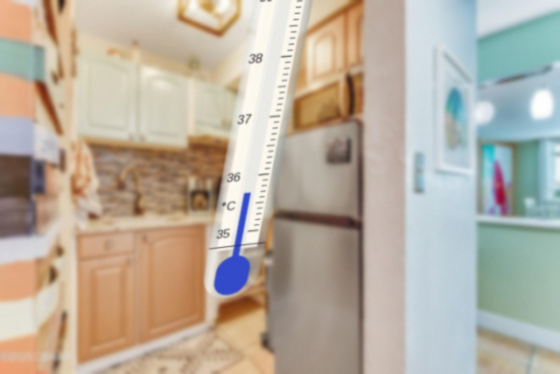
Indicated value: 35.7 °C
